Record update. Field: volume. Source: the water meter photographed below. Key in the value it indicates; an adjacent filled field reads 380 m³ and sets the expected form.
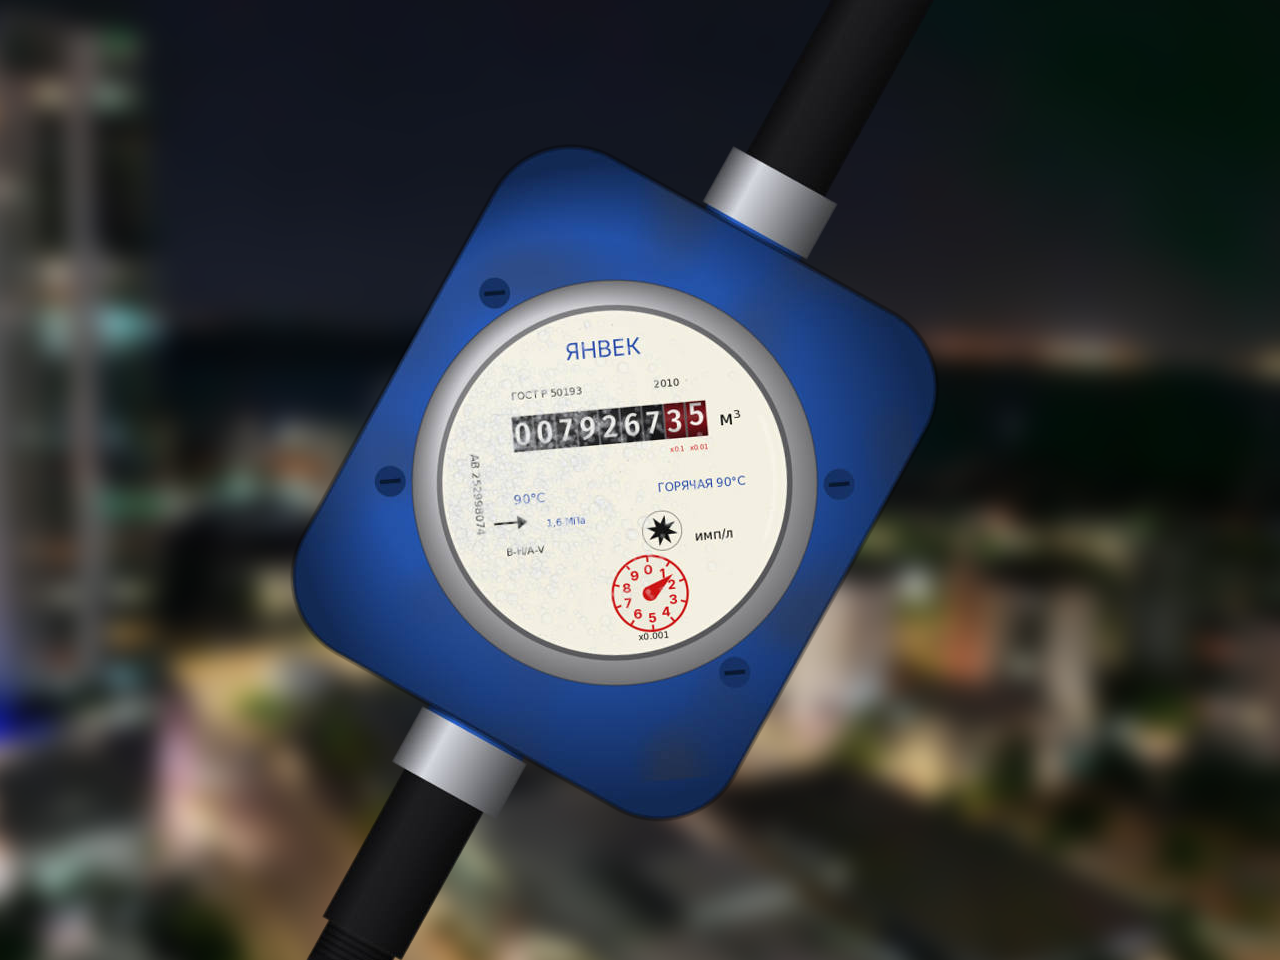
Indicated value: 79267.351 m³
